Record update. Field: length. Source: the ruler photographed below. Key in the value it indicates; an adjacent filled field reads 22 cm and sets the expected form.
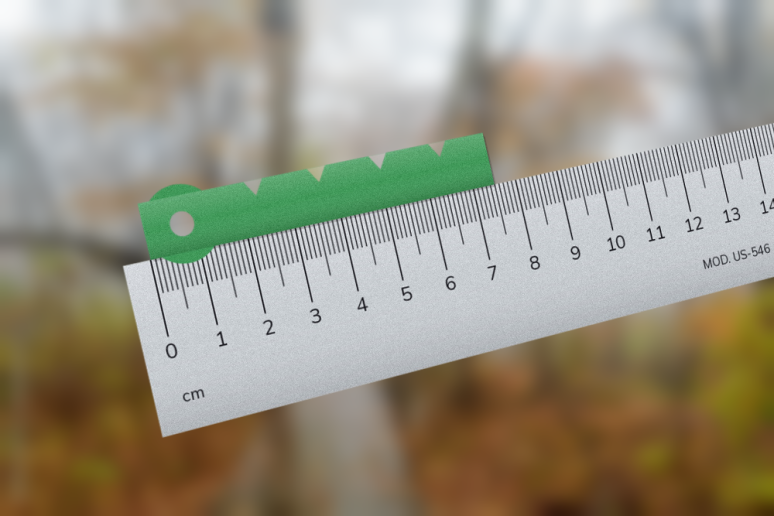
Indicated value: 7.5 cm
